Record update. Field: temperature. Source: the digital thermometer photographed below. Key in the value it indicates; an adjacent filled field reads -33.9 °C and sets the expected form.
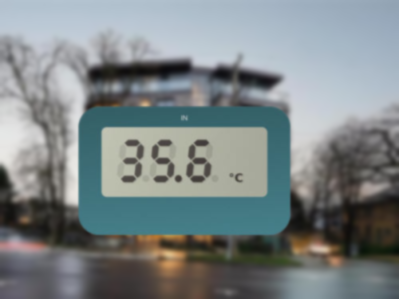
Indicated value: 35.6 °C
